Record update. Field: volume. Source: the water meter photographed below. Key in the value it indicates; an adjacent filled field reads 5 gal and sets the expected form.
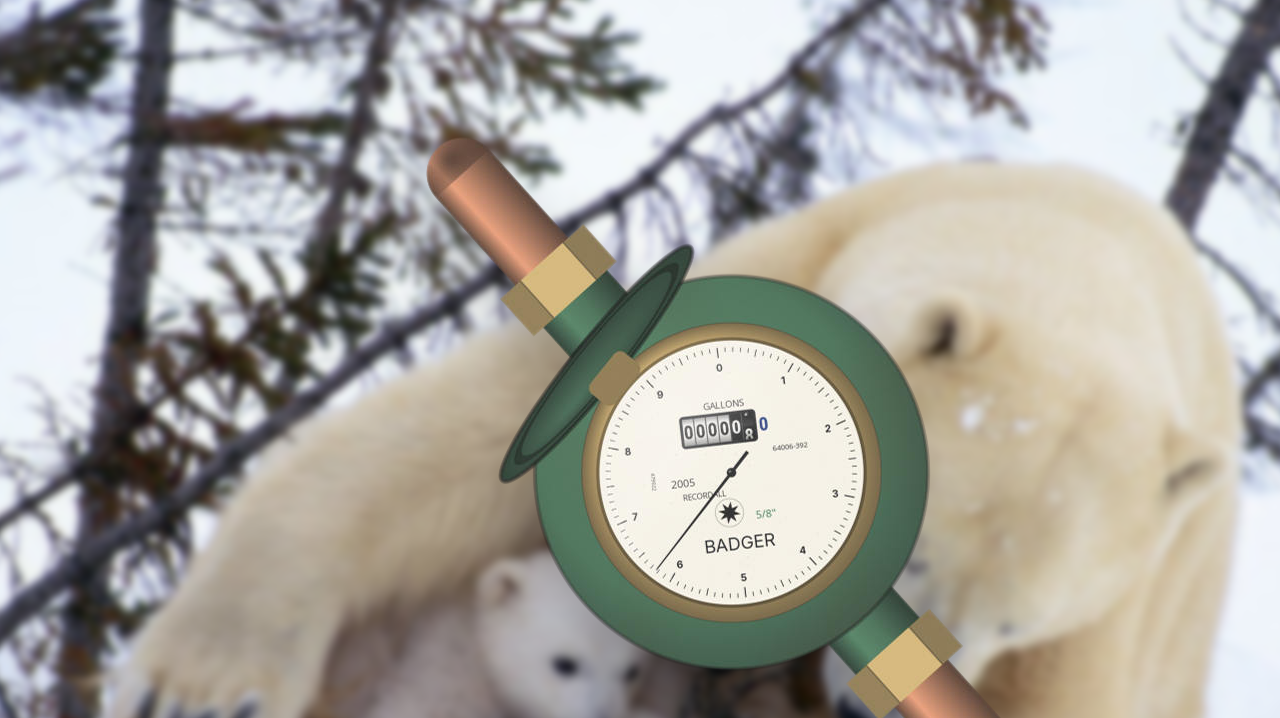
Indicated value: 76.2 gal
